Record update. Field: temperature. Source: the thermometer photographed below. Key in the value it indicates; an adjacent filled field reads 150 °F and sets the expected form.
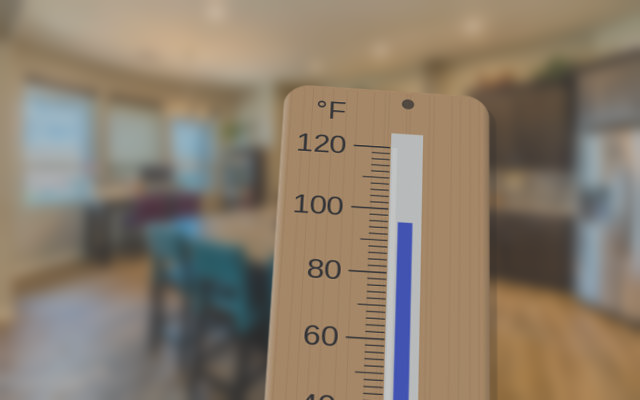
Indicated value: 96 °F
